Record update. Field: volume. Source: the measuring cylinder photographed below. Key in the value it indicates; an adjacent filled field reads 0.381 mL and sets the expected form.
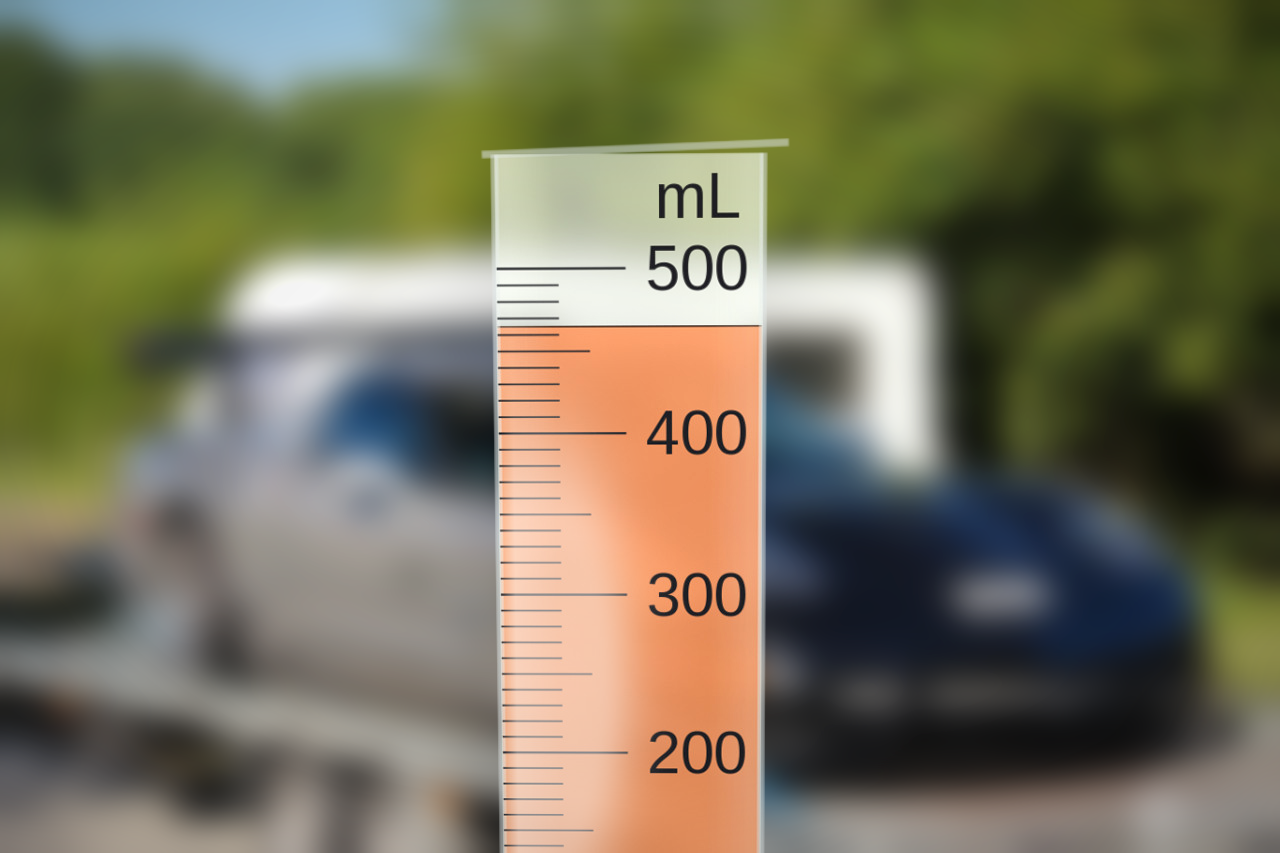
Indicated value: 465 mL
